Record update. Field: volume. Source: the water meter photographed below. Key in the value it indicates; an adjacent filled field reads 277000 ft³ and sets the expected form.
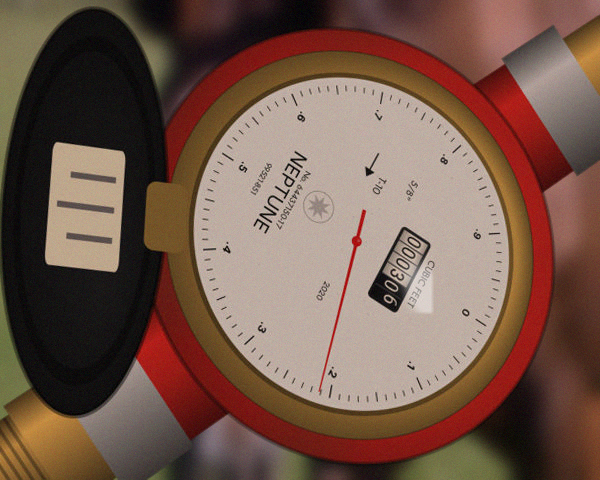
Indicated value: 306.21 ft³
